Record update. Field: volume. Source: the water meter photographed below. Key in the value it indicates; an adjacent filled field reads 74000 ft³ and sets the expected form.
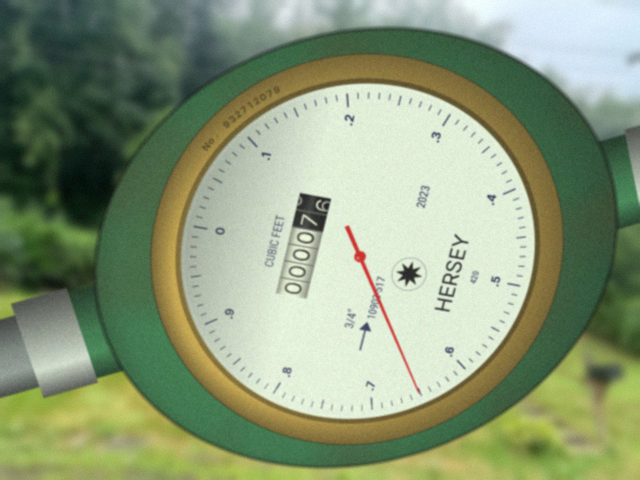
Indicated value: 75.65 ft³
